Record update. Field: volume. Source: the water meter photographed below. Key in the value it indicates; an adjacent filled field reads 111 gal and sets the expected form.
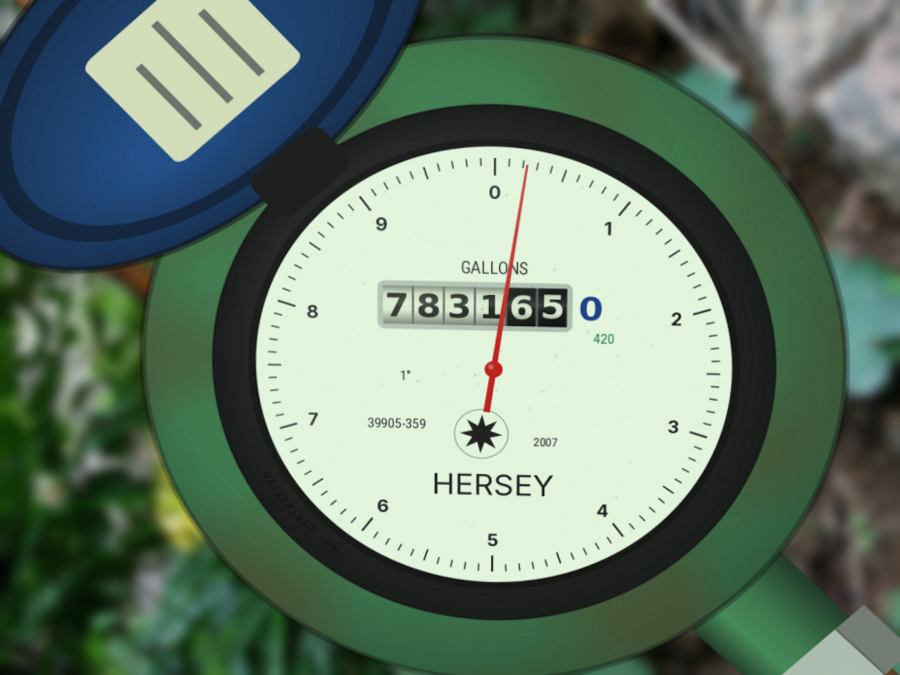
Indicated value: 7831650.2 gal
